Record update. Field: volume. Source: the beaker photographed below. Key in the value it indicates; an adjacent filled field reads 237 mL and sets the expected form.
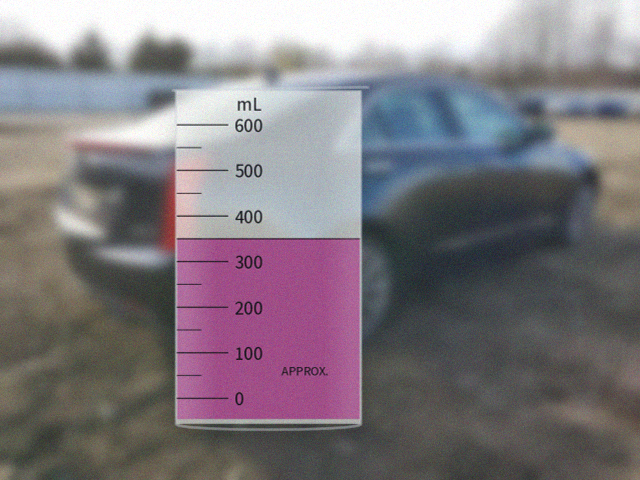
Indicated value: 350 mL
